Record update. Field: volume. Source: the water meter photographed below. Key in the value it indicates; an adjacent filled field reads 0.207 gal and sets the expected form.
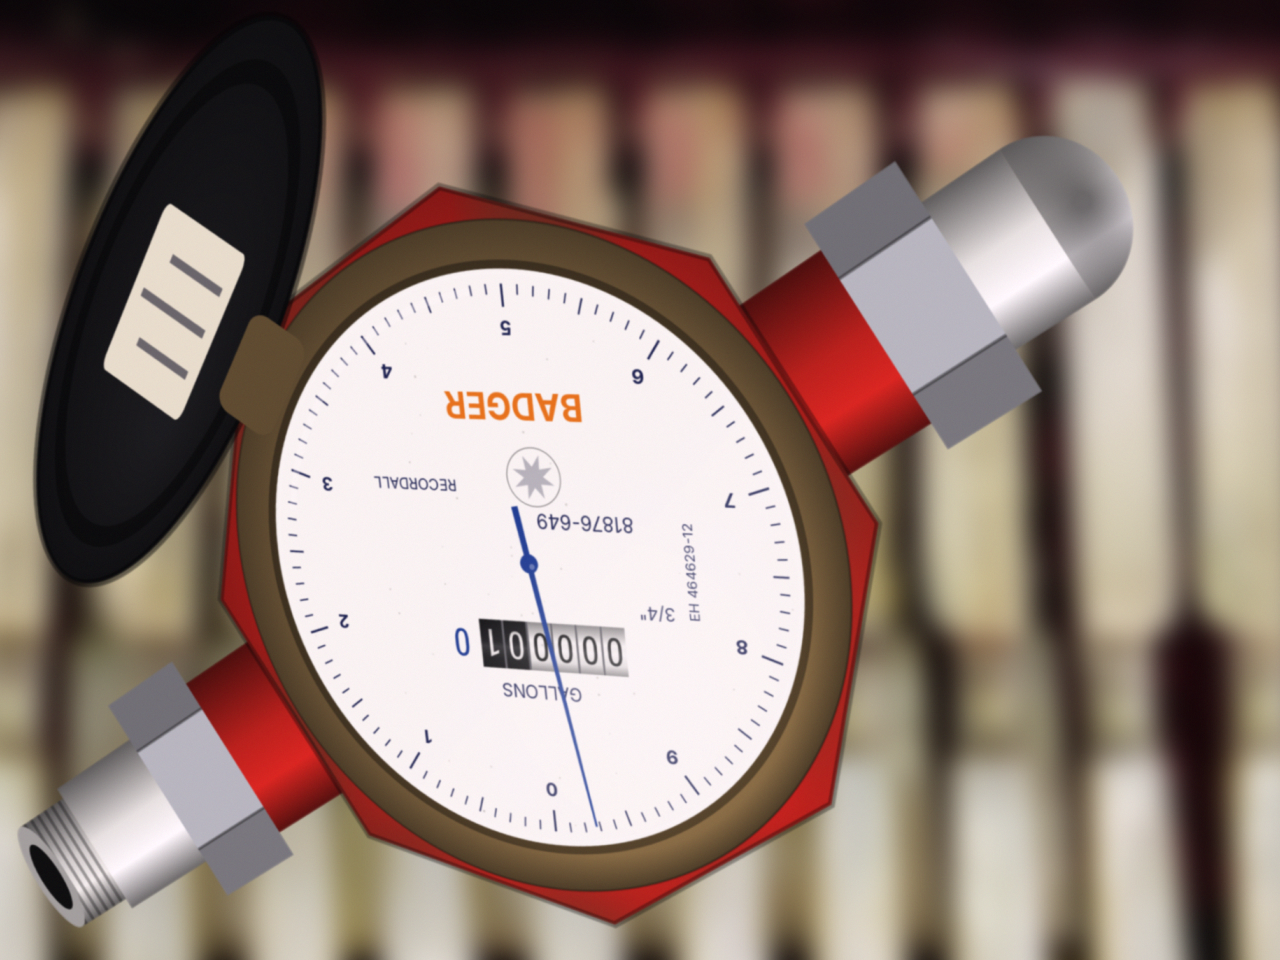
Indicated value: 9.7 gal
